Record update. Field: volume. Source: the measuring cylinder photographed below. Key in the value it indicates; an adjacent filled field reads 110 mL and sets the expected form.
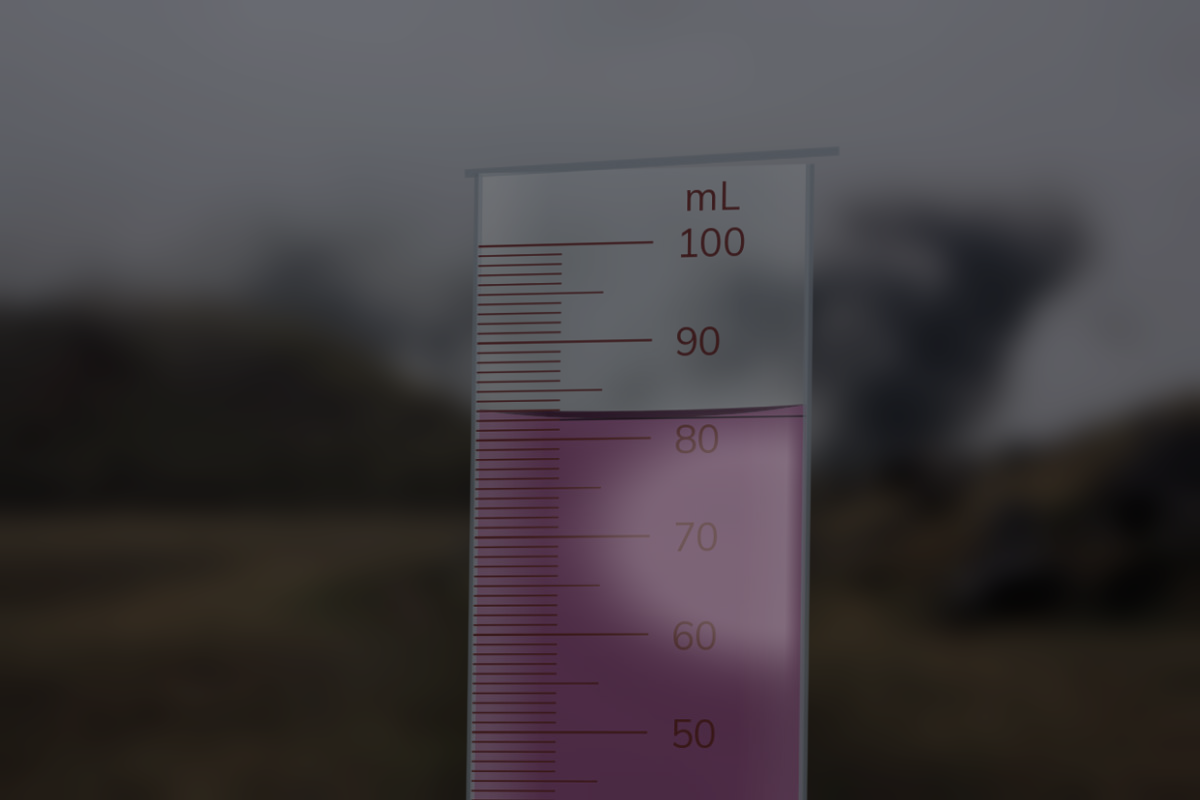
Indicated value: 82 mL
